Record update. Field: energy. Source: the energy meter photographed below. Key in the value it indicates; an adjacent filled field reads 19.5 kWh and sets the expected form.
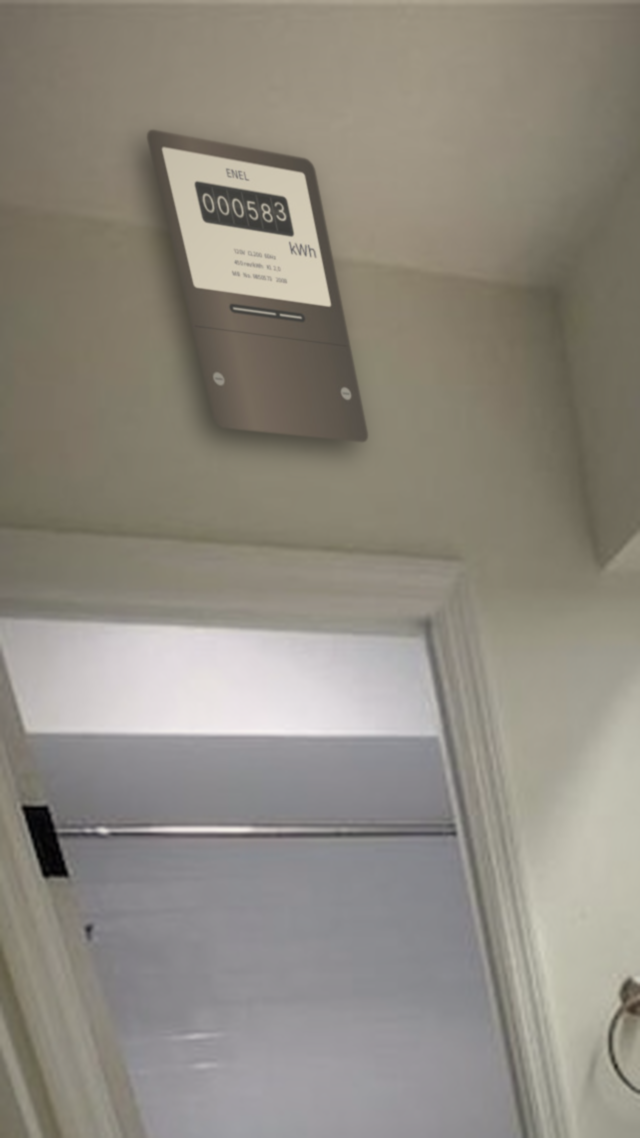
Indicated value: 583 kWh
